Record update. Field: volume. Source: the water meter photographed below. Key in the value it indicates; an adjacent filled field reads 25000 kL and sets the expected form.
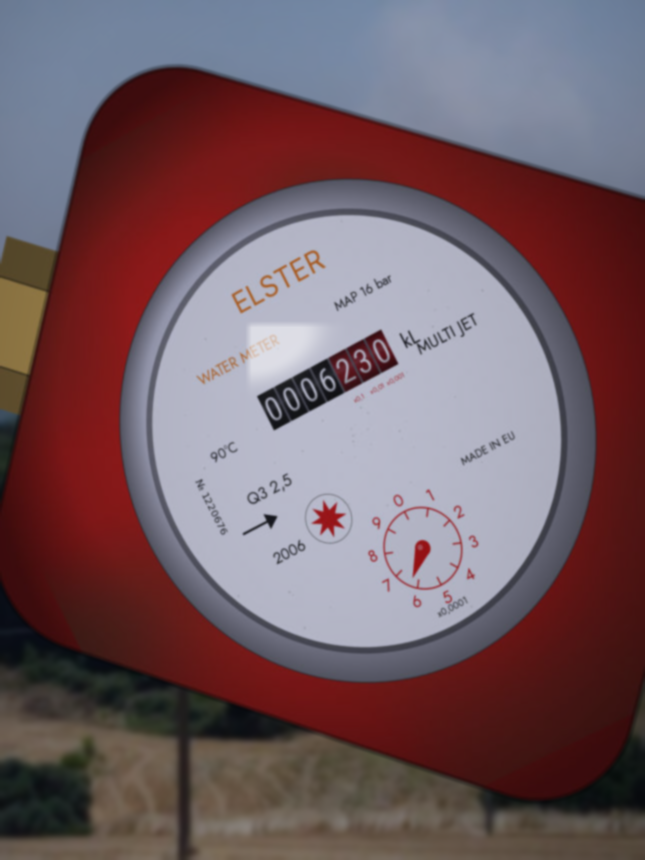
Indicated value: 6.2306 kL
